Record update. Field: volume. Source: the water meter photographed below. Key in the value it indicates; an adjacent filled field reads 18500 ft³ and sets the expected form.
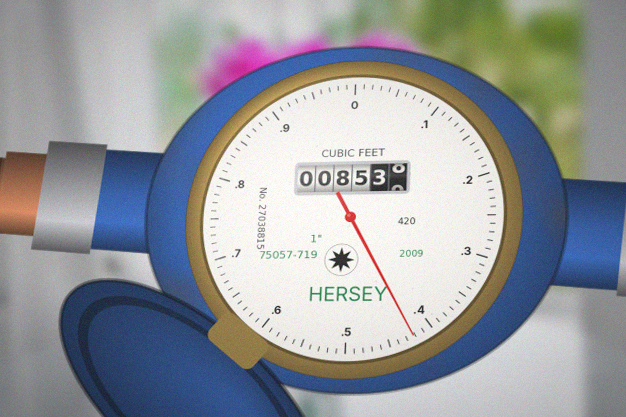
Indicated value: 8538.42 ft³
